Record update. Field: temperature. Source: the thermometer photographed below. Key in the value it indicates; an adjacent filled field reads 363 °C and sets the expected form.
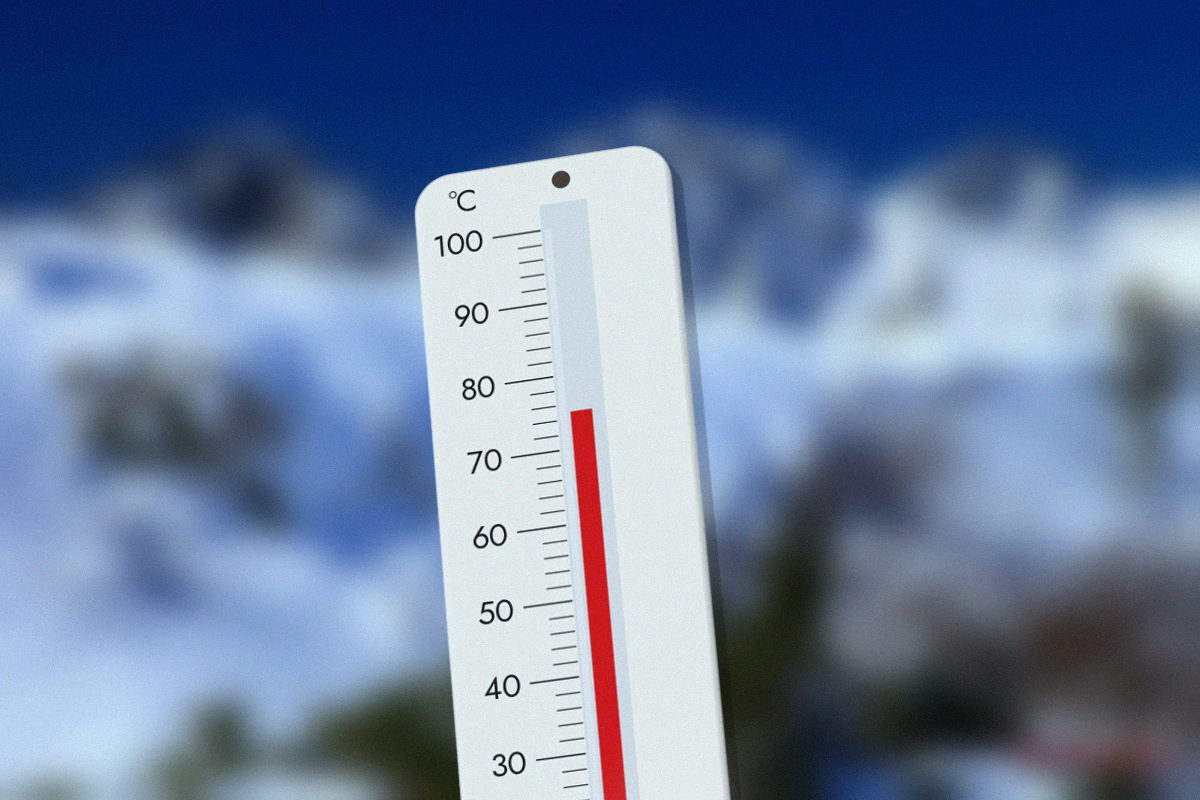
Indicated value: 75 °C
